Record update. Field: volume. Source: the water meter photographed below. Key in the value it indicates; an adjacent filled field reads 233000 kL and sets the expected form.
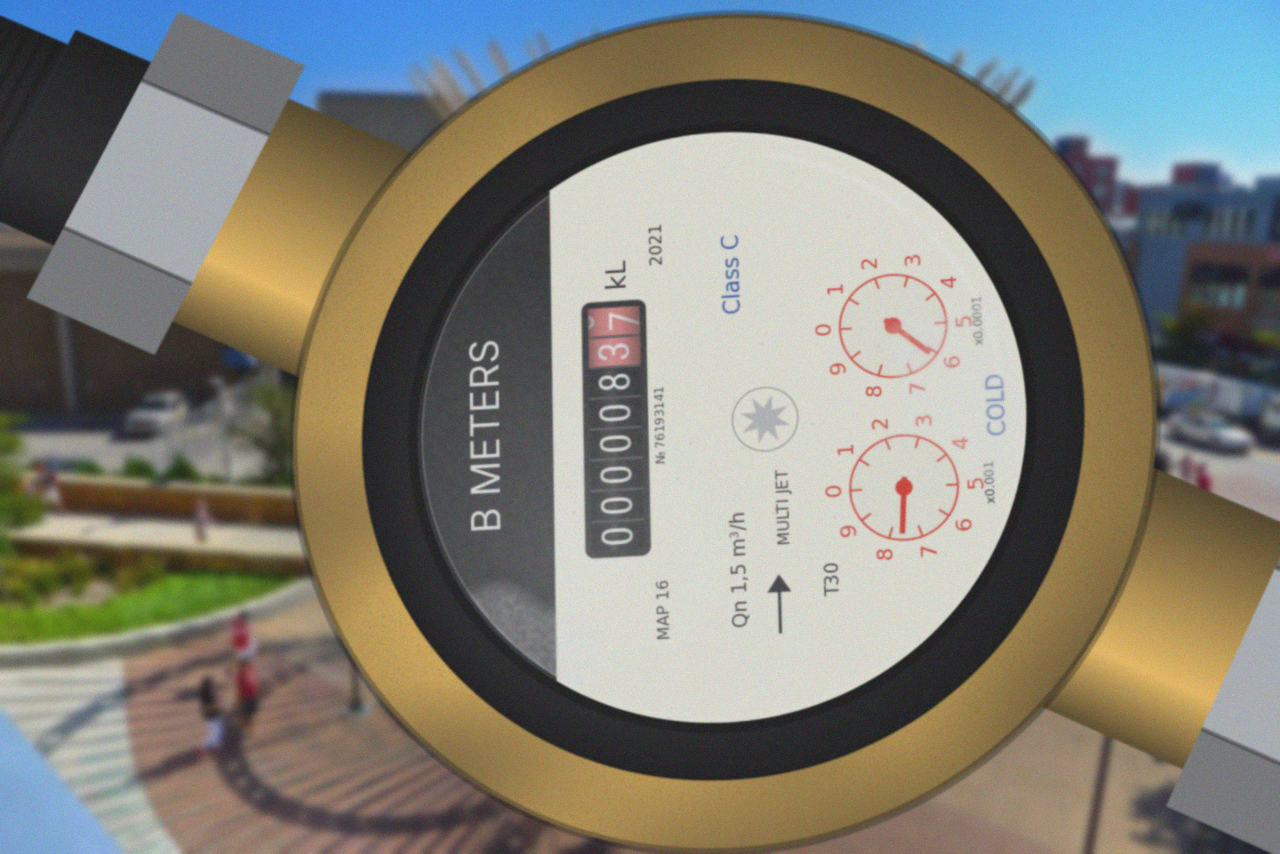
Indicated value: 8.3676 kL
